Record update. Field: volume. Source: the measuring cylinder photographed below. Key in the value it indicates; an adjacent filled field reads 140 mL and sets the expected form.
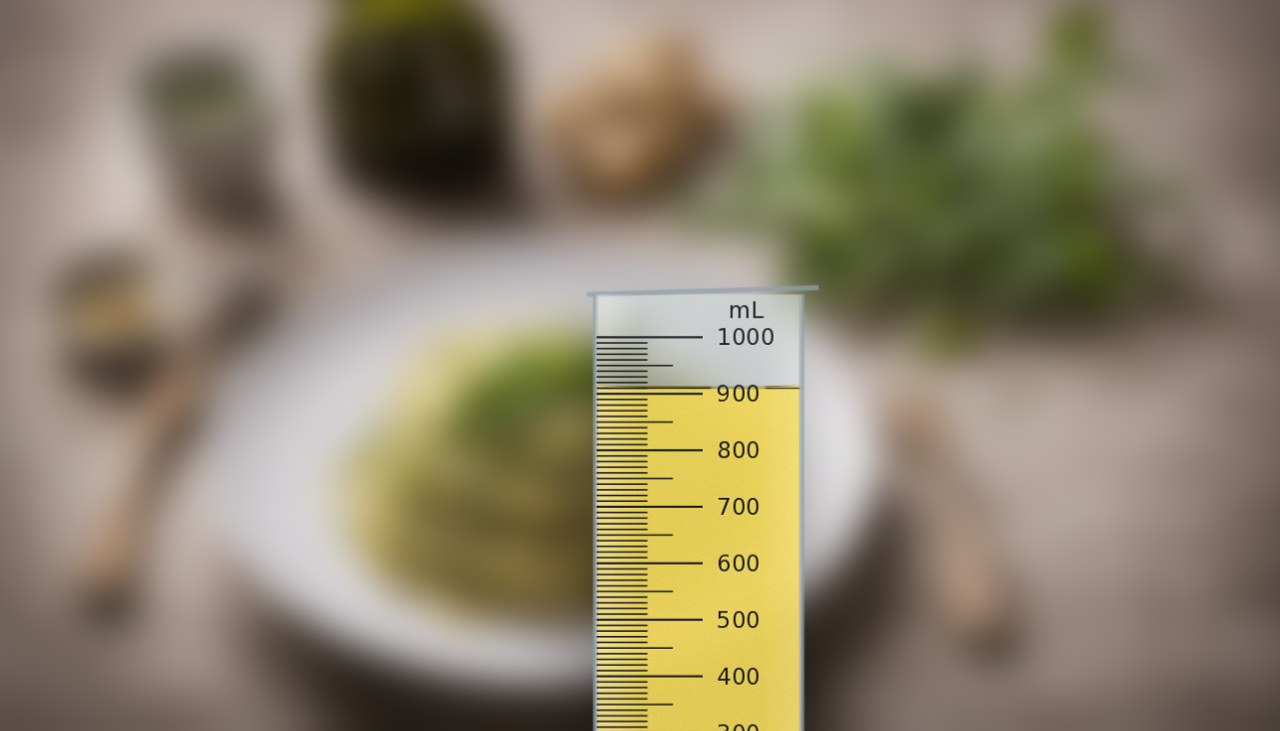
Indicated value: 910 mL
